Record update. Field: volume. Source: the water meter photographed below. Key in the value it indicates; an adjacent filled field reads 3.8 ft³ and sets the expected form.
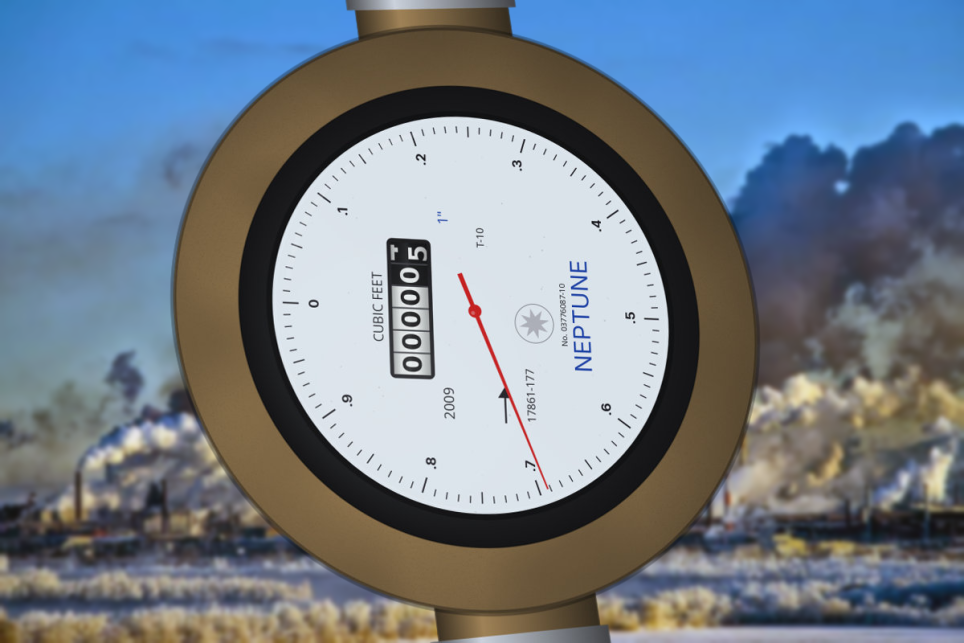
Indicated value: 4.69 ft³
